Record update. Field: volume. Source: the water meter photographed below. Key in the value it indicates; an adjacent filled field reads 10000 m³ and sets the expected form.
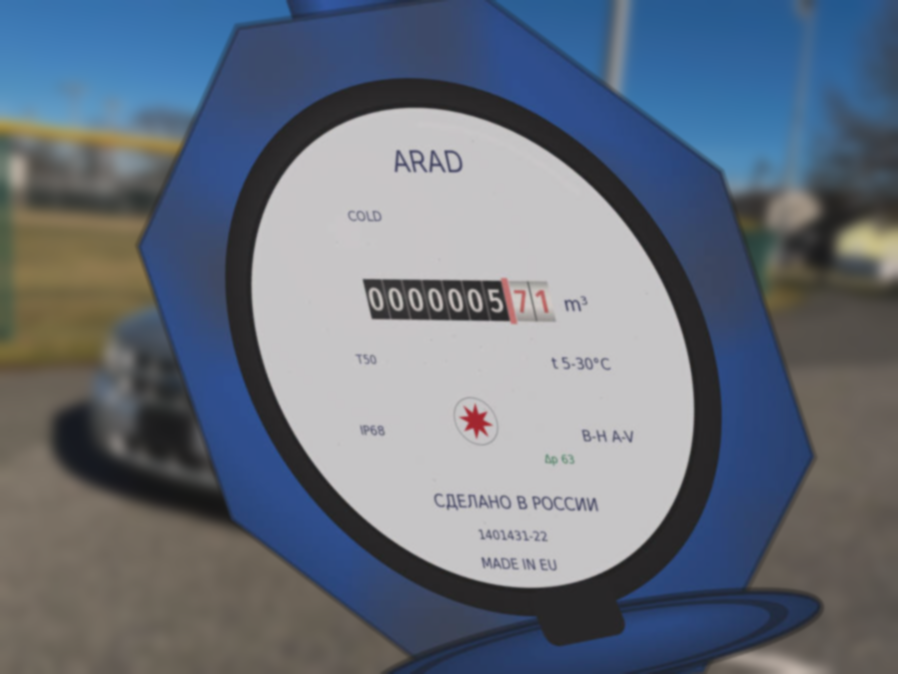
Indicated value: 5.71 m³
